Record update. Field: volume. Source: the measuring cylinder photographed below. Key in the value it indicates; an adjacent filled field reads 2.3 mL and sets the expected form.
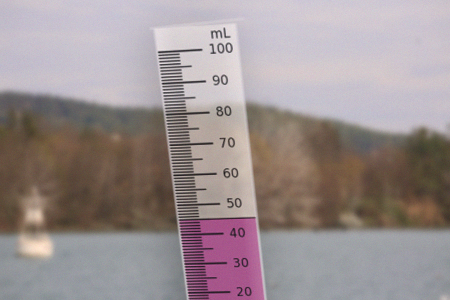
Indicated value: 45 mL
